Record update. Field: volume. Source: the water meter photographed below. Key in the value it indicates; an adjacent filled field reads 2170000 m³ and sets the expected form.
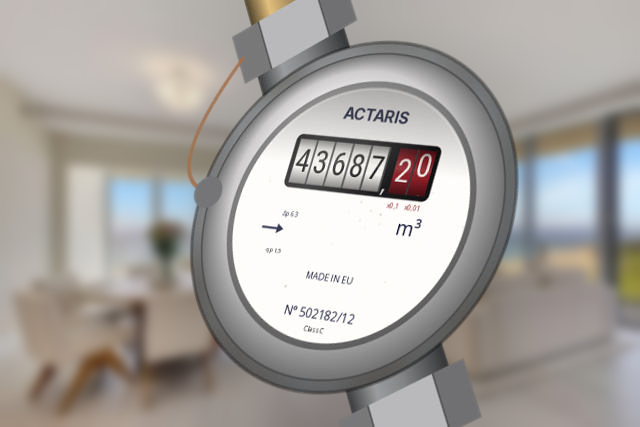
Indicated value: 43687.20 m³
